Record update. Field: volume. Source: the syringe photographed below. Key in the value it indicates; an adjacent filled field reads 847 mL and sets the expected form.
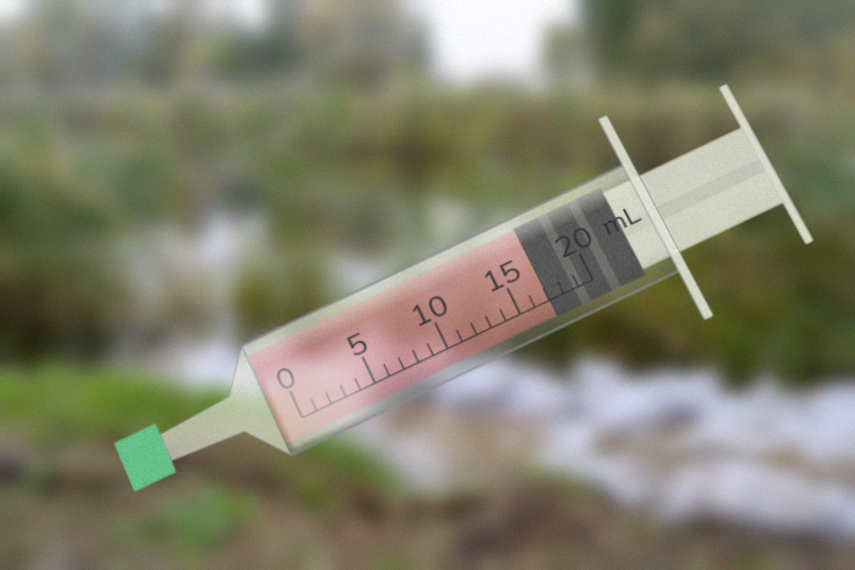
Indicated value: 17 mL
